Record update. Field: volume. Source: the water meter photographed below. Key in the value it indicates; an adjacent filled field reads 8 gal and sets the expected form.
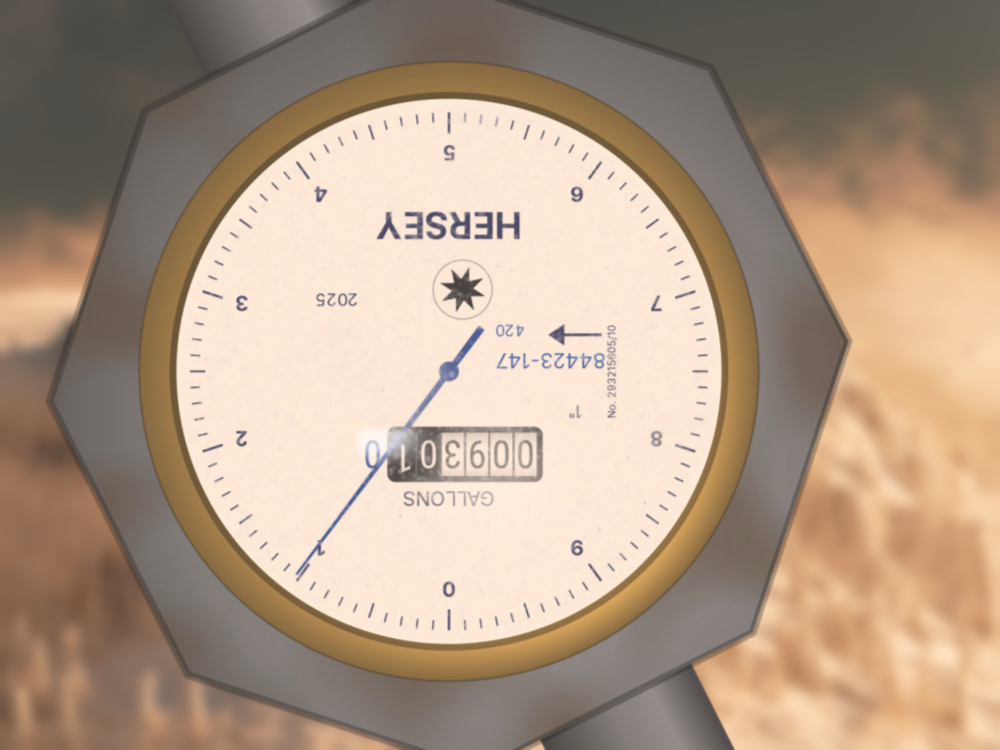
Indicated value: 93011.0 gal
